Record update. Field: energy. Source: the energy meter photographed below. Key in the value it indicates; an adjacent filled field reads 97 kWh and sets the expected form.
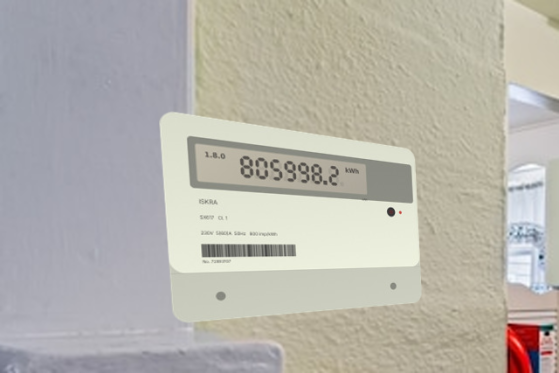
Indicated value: 805998.2 kWh
